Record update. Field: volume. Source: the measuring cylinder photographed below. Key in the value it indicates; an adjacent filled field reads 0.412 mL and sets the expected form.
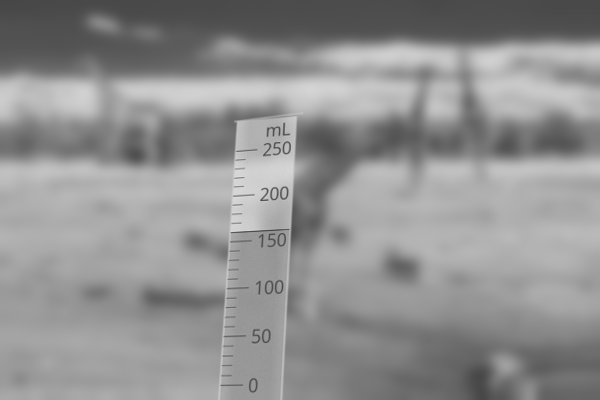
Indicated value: 160 mL
